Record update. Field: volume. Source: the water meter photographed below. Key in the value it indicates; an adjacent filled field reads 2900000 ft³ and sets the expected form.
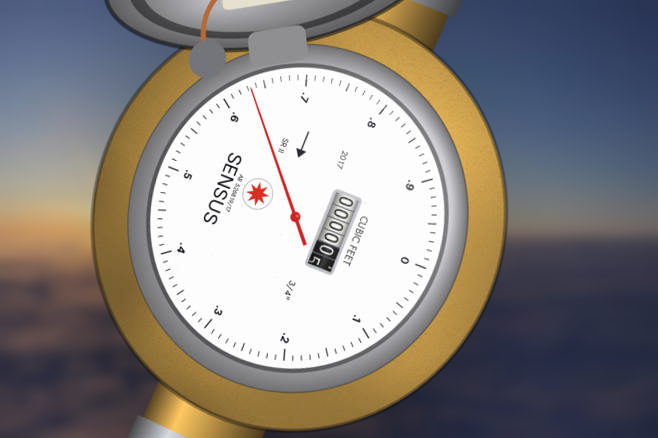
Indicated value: 4.63 ft³
